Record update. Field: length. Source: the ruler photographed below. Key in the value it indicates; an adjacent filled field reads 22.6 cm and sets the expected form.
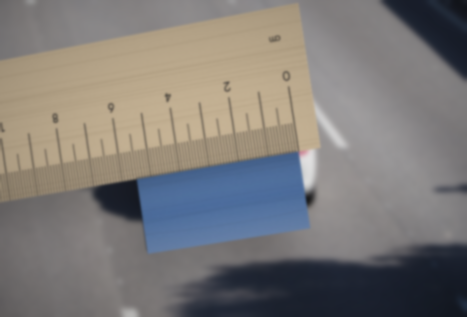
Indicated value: 5.5 cm
